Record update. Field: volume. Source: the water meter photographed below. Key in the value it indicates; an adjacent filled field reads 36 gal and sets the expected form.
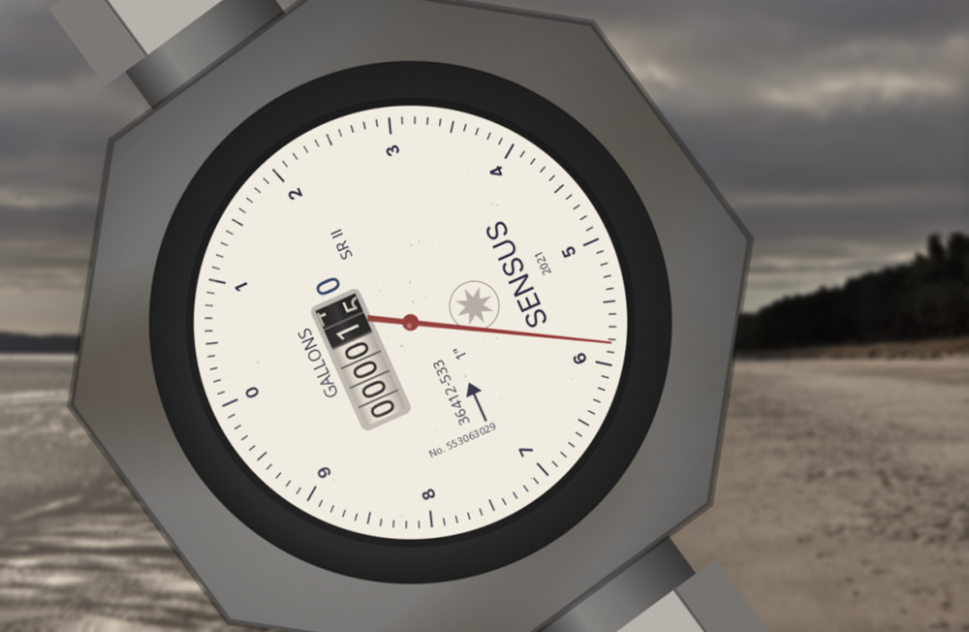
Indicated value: 145.8 gal
